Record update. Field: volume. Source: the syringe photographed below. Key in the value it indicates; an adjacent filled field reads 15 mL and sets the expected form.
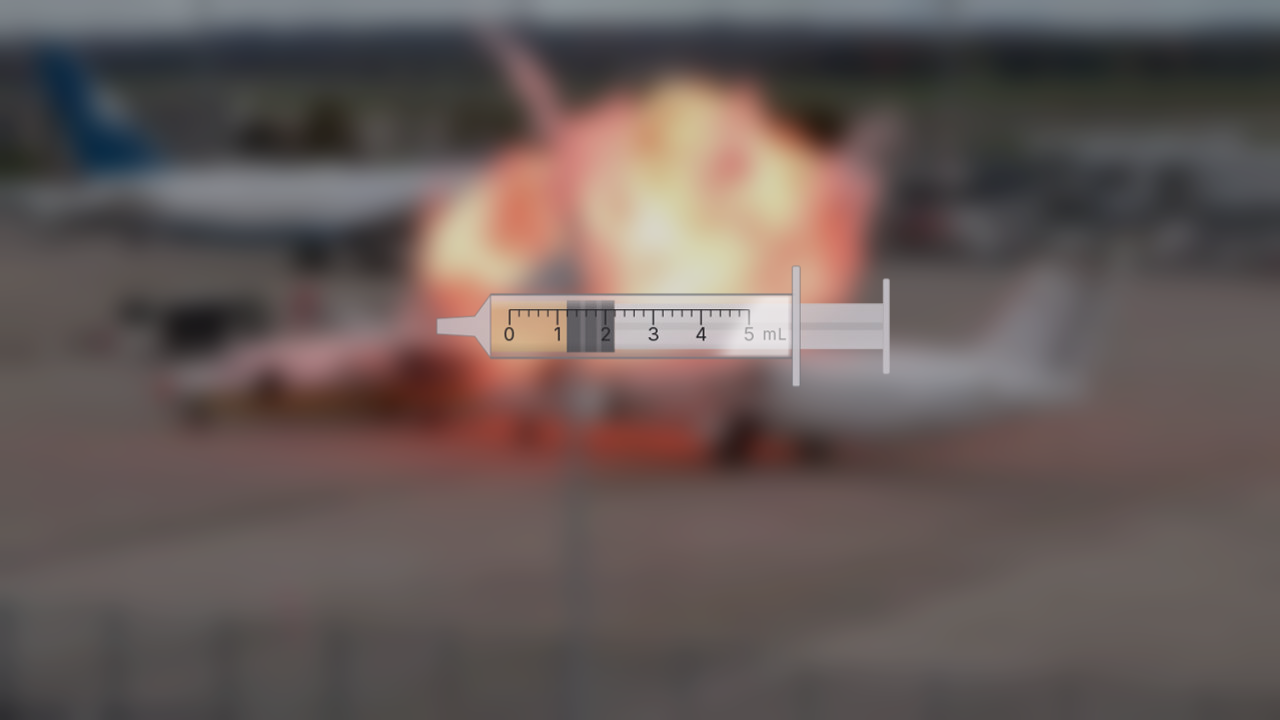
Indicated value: 1.2 mL
